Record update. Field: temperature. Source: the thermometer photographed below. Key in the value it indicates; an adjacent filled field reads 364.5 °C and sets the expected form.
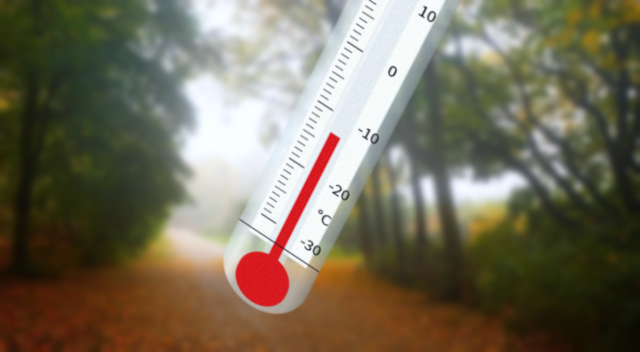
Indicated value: -13 °C
